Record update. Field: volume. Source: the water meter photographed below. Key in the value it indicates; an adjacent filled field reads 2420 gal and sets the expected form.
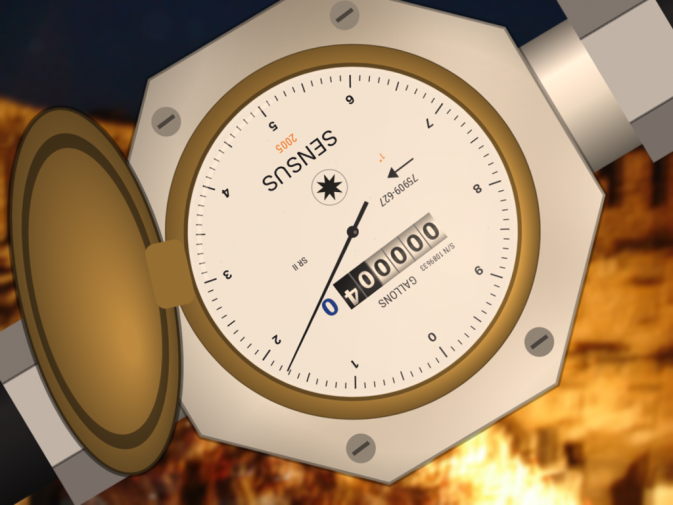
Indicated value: 41.7 gal
